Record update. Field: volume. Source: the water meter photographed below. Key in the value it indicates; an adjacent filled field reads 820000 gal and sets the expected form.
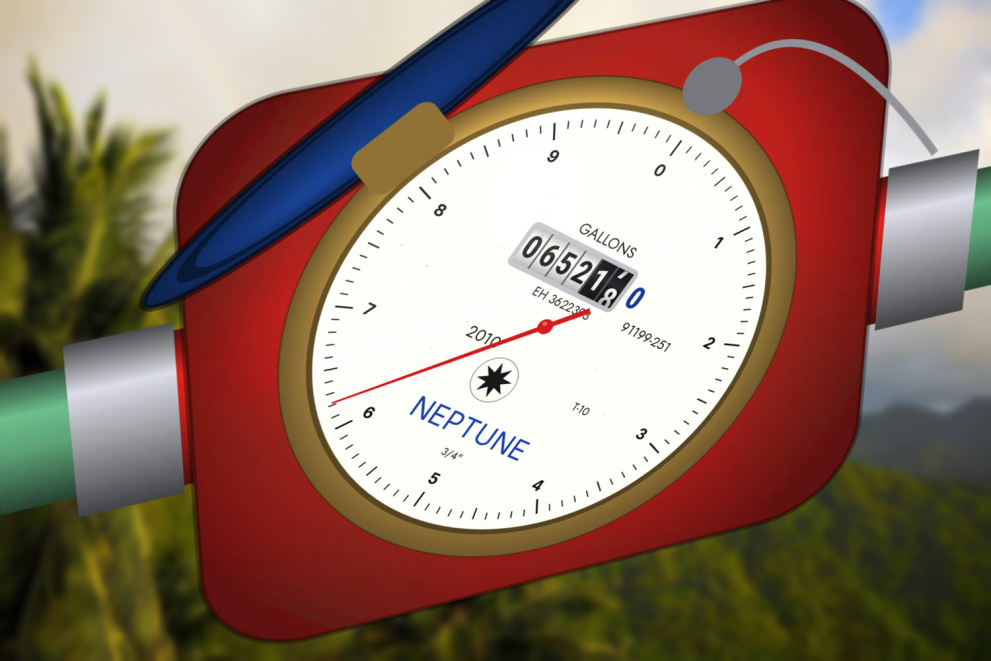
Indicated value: 652176.2 gal
